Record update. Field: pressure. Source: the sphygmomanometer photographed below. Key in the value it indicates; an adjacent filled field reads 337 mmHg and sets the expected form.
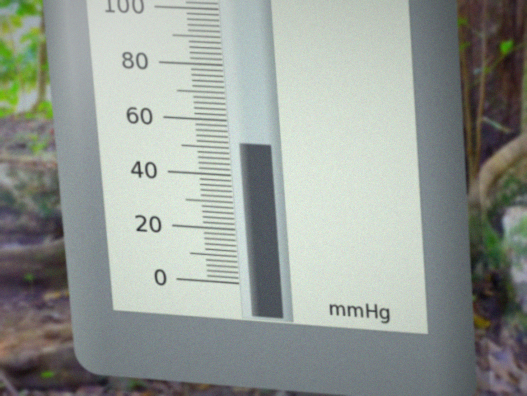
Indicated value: 52 mmHg
